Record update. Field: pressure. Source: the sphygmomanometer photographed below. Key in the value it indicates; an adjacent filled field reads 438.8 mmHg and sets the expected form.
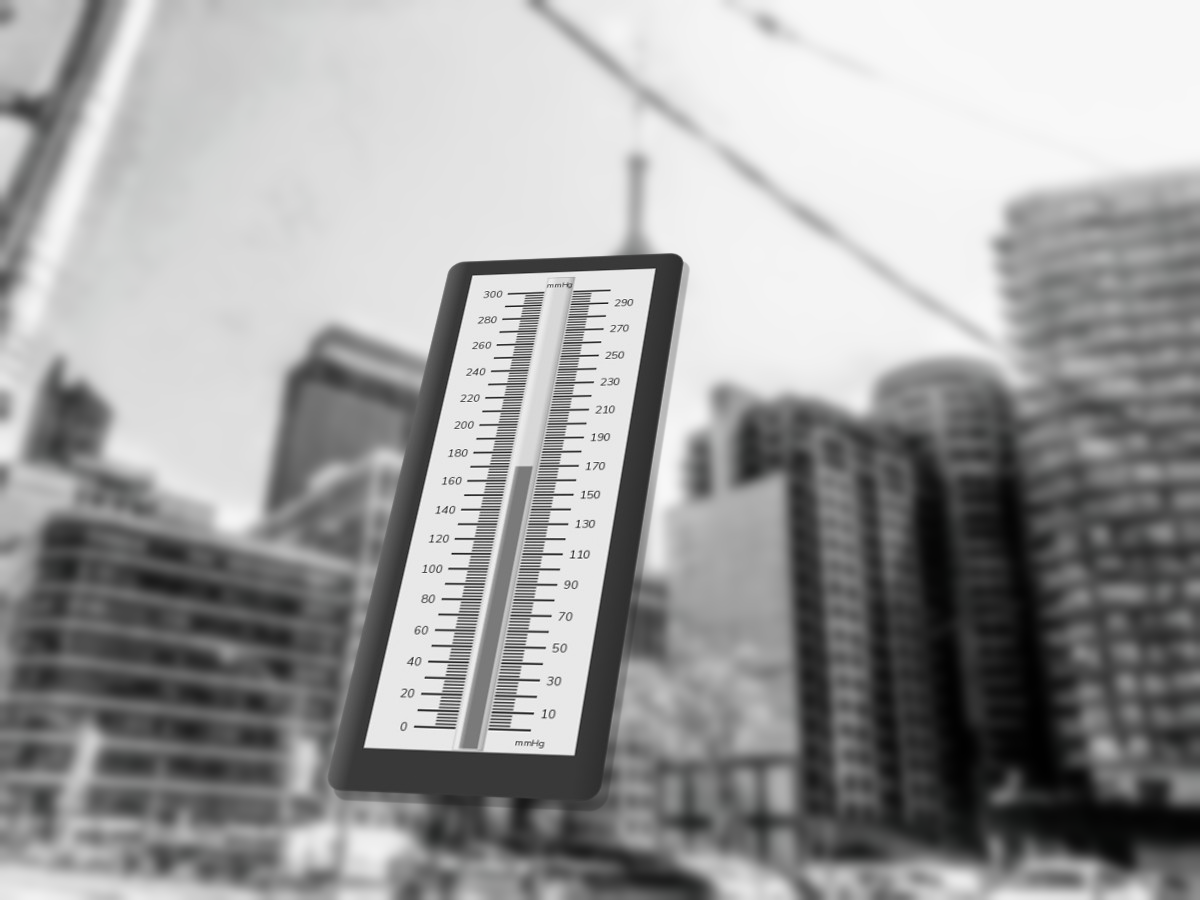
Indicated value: 170 mmHg
